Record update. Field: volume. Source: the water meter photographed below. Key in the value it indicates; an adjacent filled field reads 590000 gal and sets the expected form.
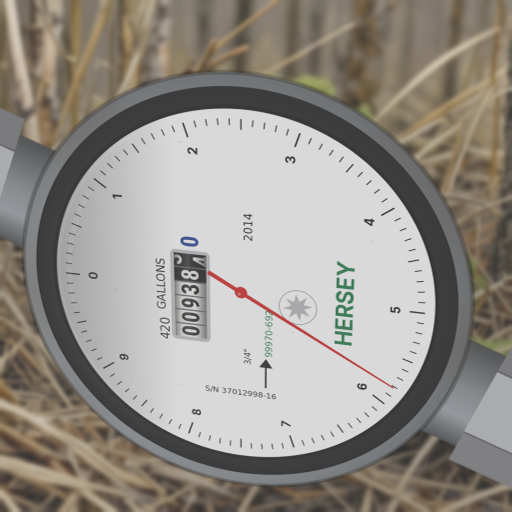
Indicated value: 93835.8 gal
